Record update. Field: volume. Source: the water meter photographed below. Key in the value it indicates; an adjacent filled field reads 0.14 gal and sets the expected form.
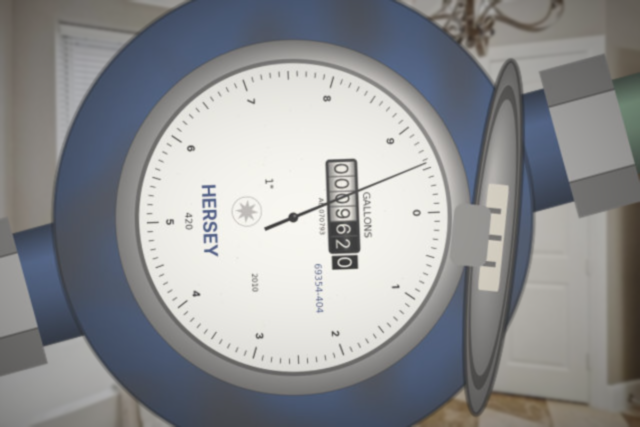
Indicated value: 9619.4 gal
